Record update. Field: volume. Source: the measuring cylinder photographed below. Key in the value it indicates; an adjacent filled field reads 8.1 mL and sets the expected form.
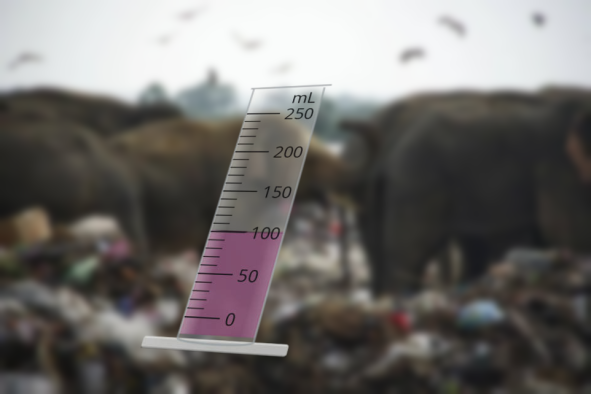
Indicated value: 100 mL
